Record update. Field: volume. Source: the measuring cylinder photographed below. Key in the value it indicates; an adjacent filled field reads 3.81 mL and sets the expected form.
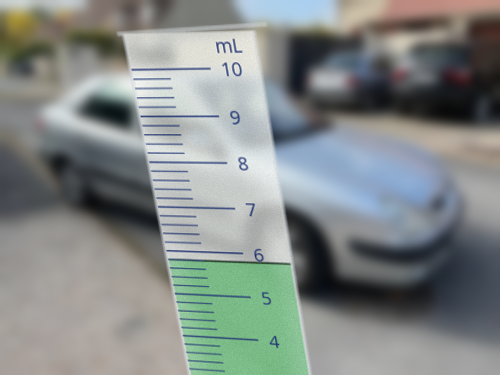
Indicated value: 5.8 mL
